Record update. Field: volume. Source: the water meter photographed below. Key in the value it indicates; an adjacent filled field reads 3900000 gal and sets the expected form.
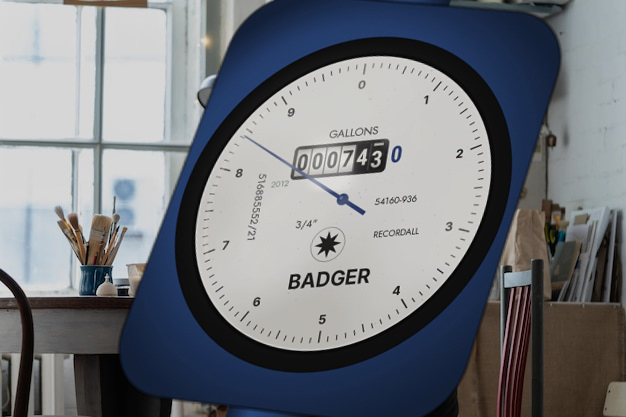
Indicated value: 7428.4 gal
